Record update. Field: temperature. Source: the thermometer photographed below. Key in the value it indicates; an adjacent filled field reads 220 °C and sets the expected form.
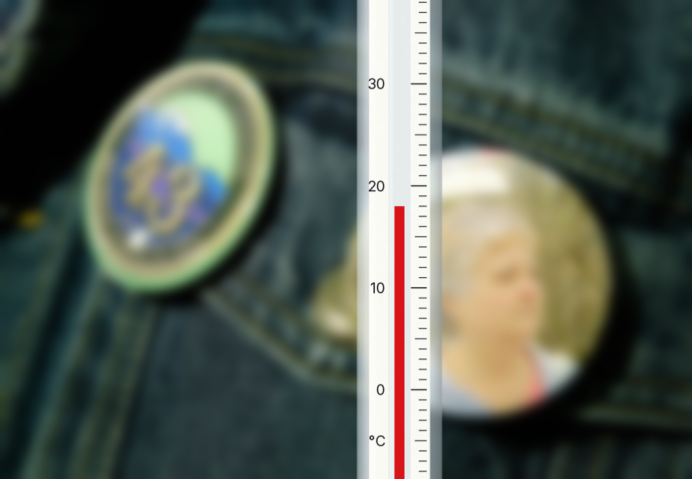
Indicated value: 18 °C
